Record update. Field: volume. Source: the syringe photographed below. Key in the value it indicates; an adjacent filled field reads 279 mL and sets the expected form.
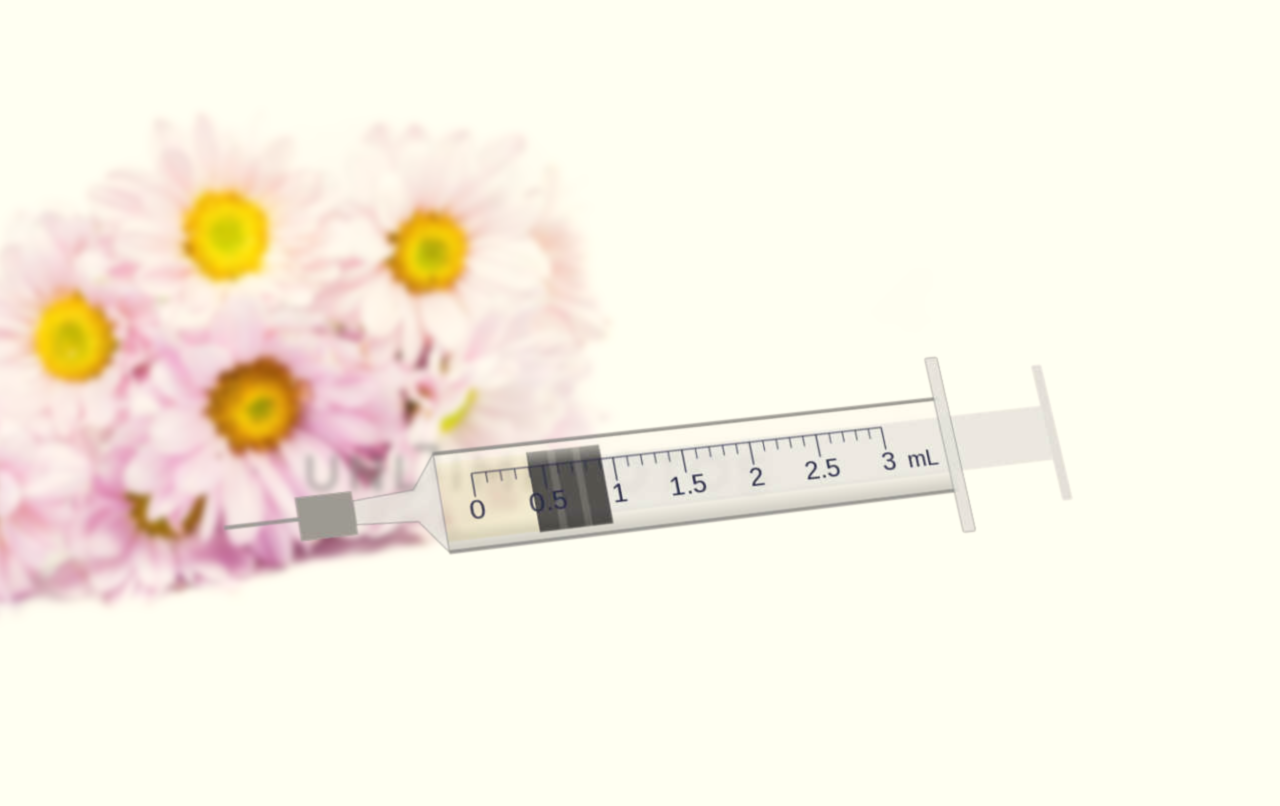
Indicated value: 0.4 mL
